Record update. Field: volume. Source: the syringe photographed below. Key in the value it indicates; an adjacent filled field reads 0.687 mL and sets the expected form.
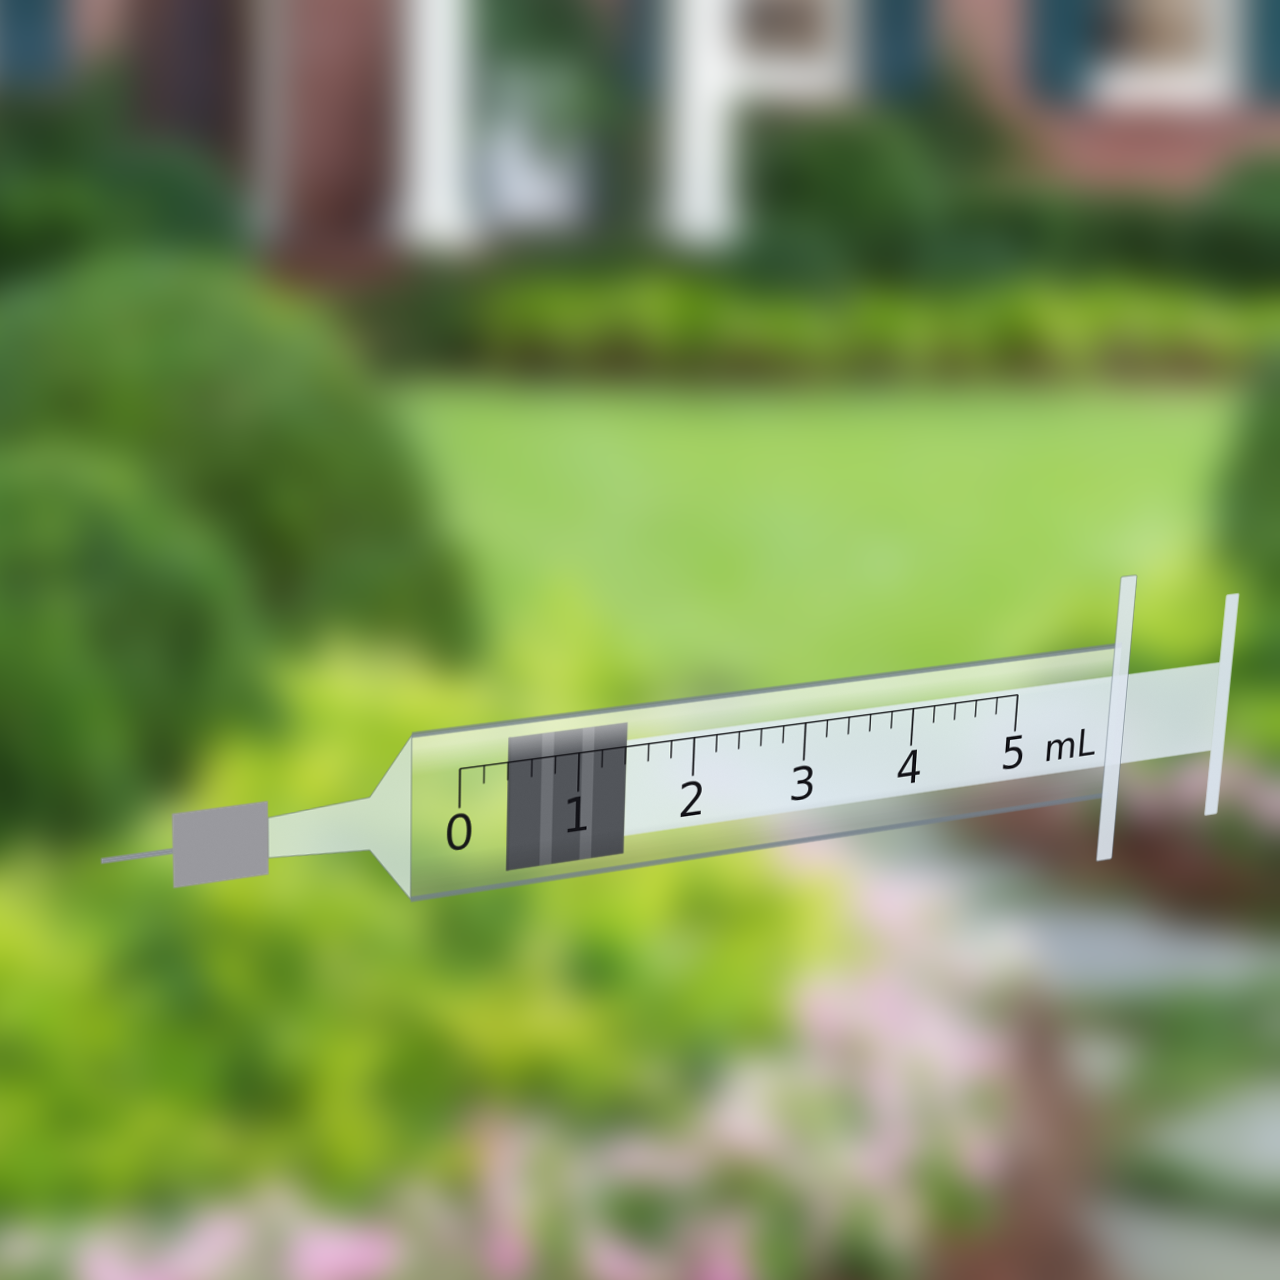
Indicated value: 0.4 mL
